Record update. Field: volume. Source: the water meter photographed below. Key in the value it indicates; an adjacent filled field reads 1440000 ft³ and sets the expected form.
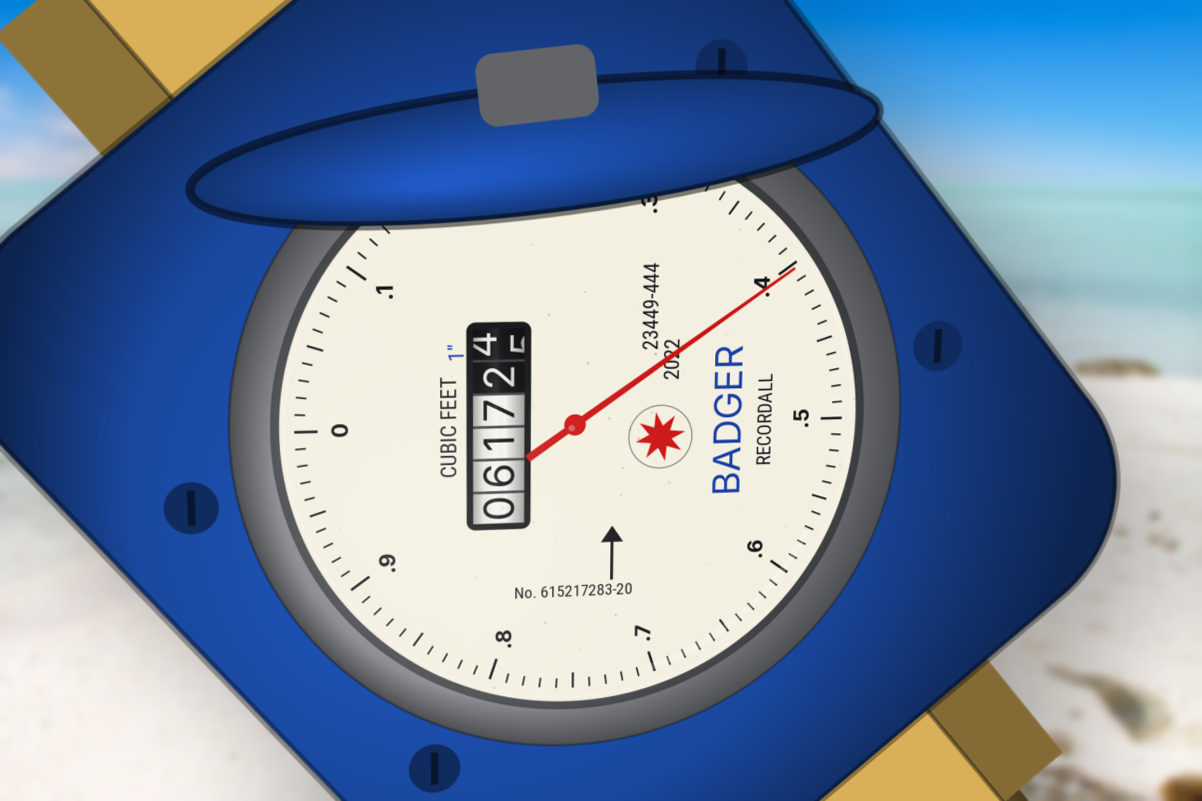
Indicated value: 61724.40 ft³
